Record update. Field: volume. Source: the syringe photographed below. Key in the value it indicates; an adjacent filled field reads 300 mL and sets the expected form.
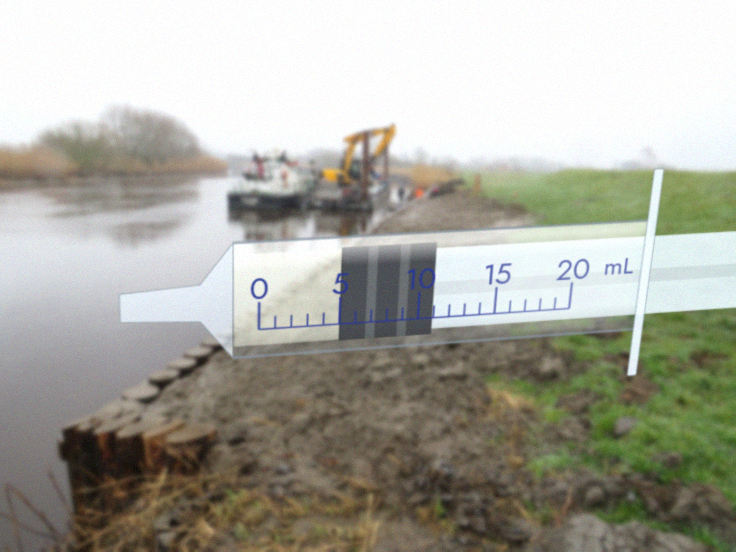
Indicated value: 5 mL
